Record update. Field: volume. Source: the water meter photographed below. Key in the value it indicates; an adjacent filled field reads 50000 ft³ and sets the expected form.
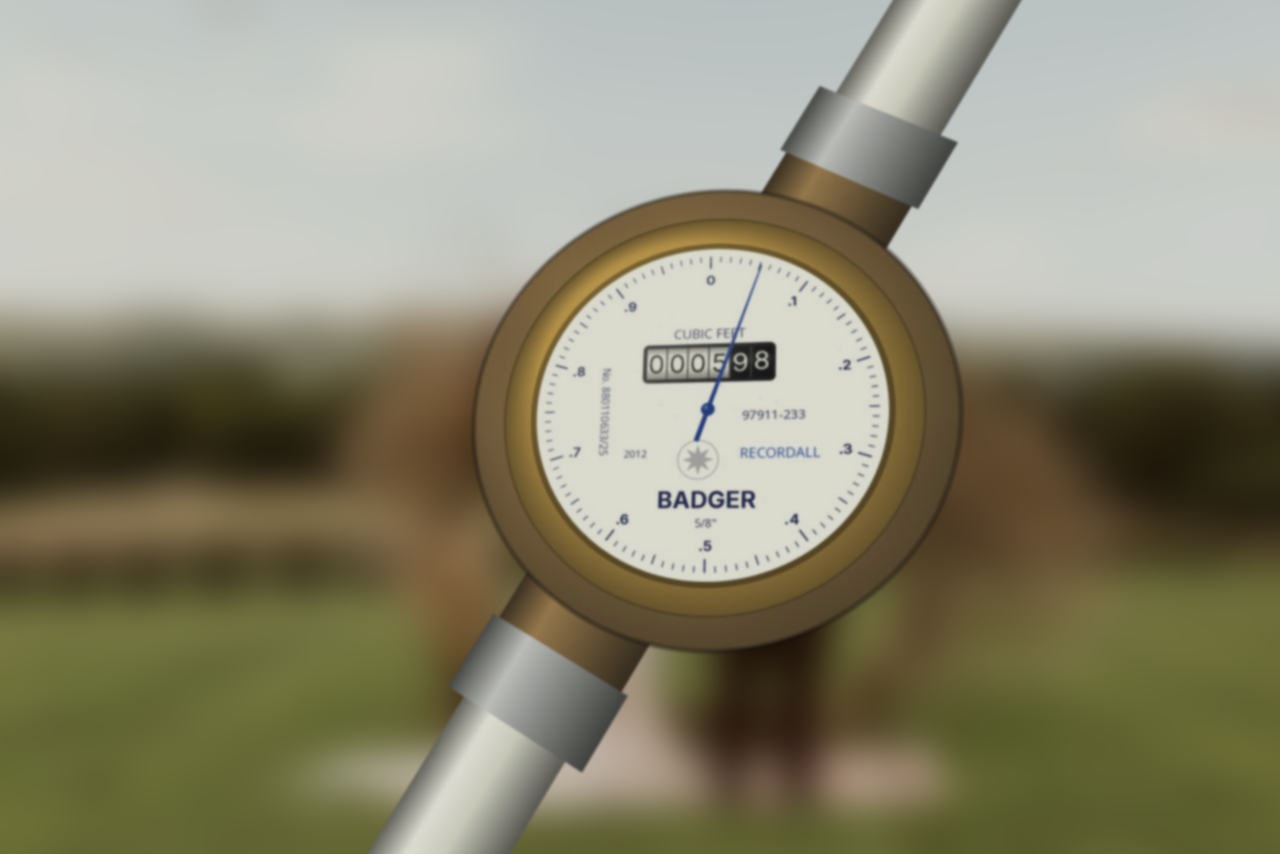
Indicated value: 598.05 ft³
